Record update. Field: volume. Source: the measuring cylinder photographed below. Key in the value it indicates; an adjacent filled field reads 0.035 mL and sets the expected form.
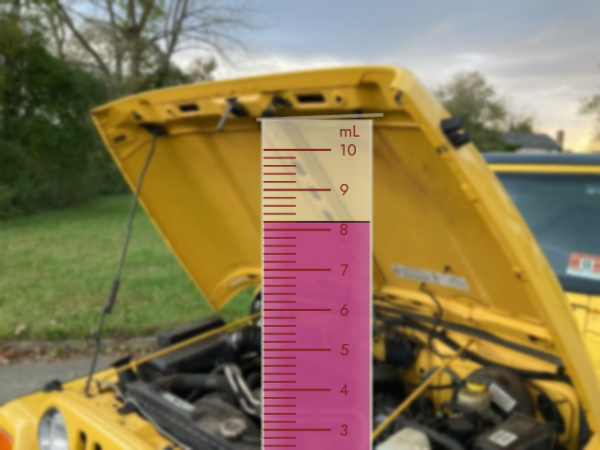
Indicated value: 8.2 mL
